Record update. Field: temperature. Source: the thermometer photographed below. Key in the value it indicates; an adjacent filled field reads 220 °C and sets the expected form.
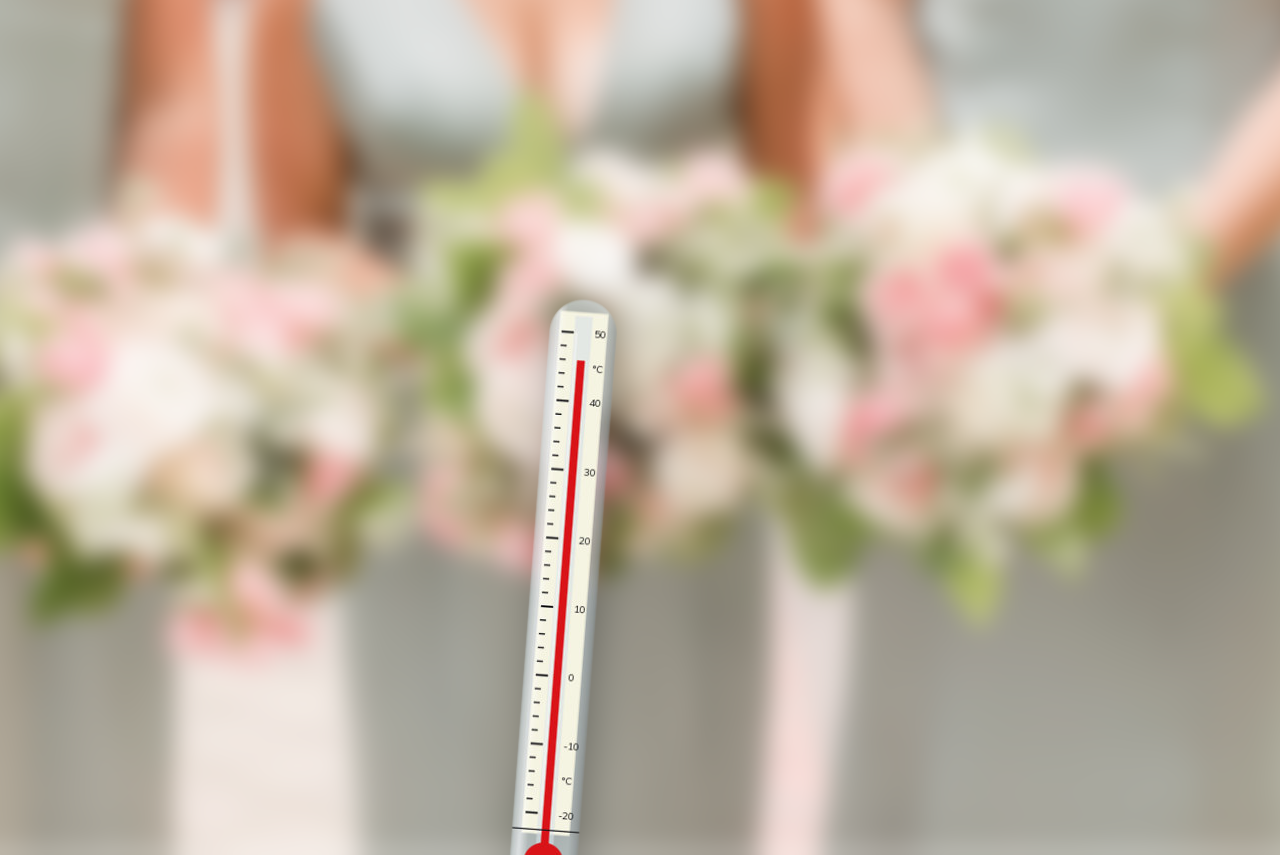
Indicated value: 46 °C
